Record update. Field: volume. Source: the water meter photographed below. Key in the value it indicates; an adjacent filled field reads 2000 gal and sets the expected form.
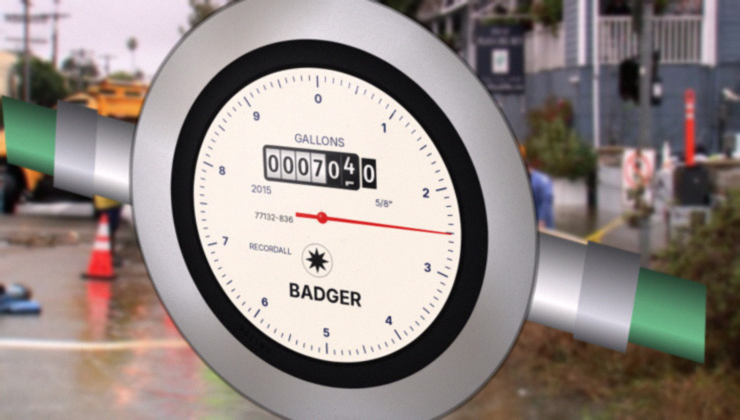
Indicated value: 7042.5 gal
